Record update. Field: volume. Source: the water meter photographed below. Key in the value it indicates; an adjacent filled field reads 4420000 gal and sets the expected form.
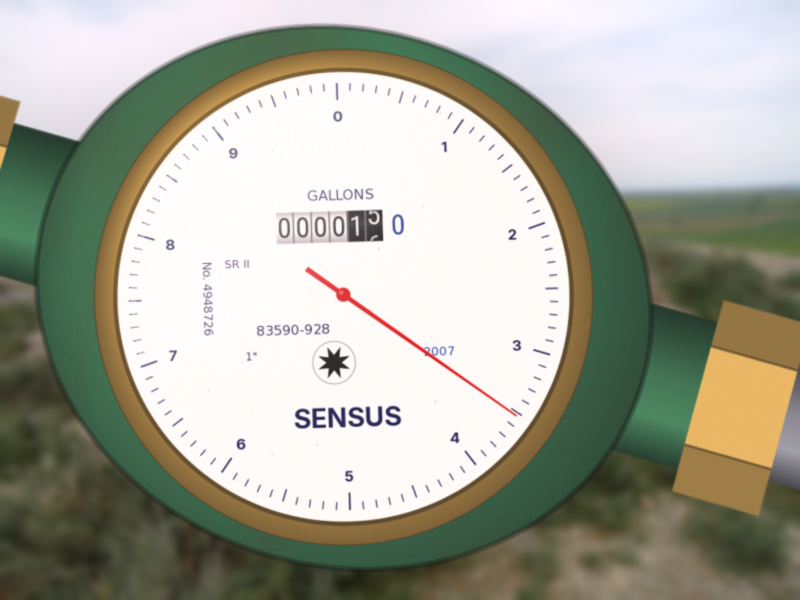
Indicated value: 153.5 gal
